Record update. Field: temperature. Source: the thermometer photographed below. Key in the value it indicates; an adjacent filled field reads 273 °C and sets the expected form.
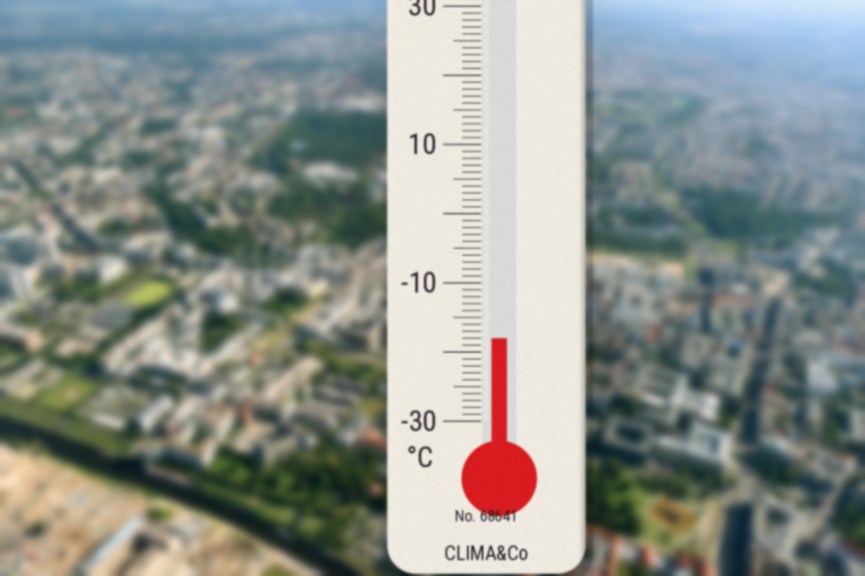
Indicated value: -18 °C
